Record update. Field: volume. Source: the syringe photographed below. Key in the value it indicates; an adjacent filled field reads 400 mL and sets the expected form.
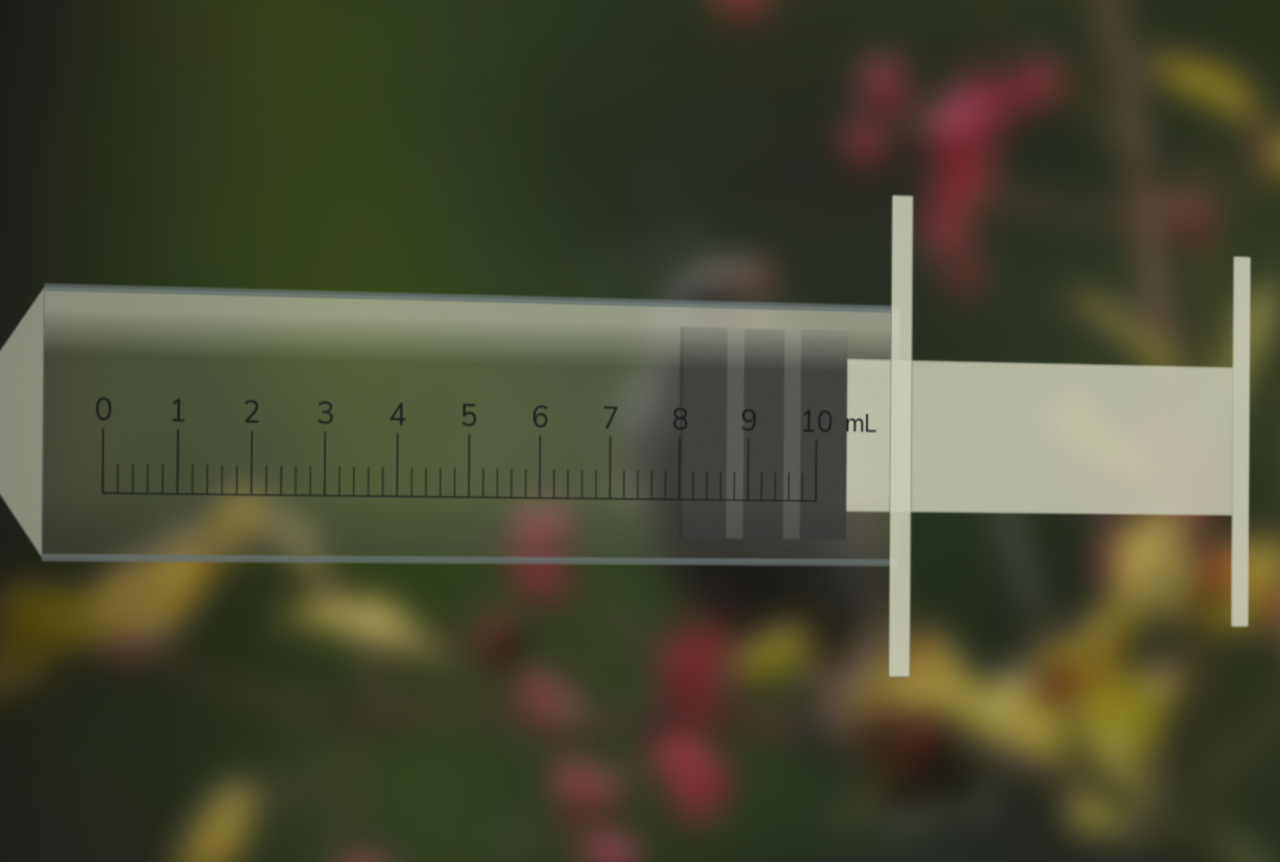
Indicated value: 8 mL
